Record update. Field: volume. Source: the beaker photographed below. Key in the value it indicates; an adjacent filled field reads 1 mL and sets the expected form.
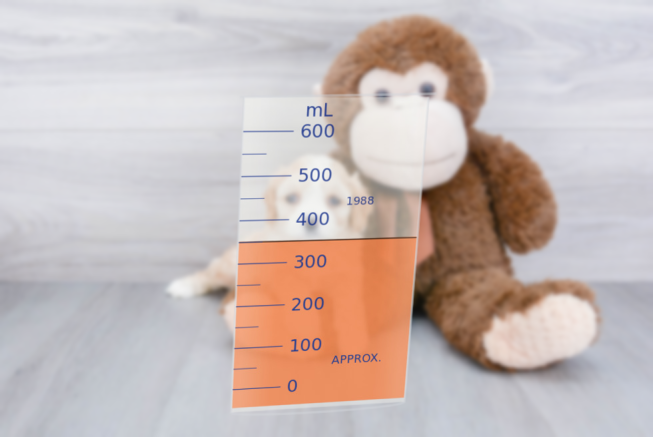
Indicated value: 350 mL
